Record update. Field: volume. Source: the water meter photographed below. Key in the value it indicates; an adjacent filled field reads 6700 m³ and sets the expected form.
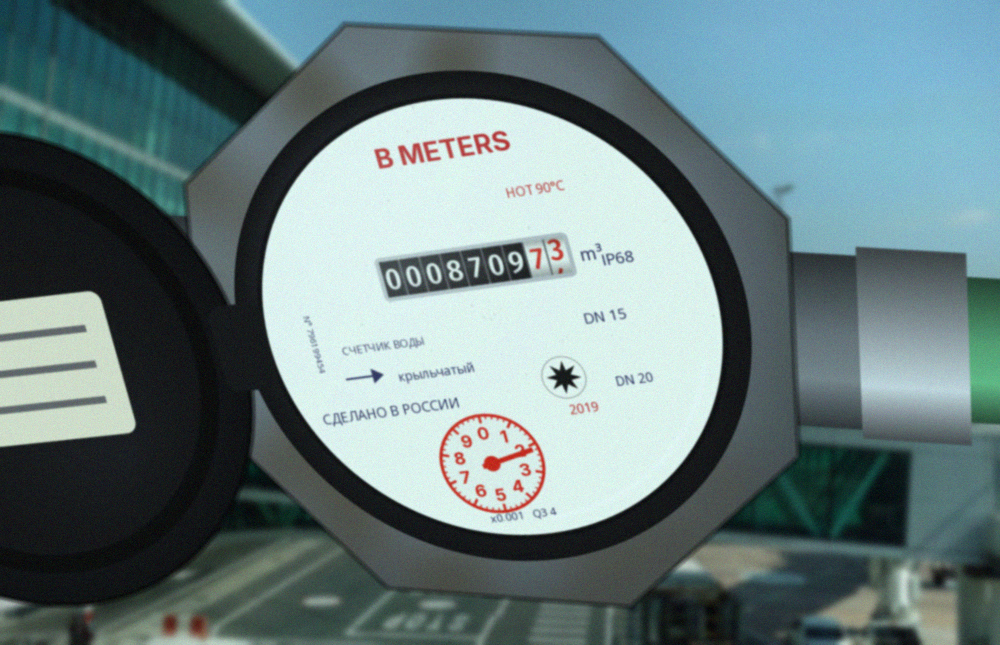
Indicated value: 8709.732 m³
